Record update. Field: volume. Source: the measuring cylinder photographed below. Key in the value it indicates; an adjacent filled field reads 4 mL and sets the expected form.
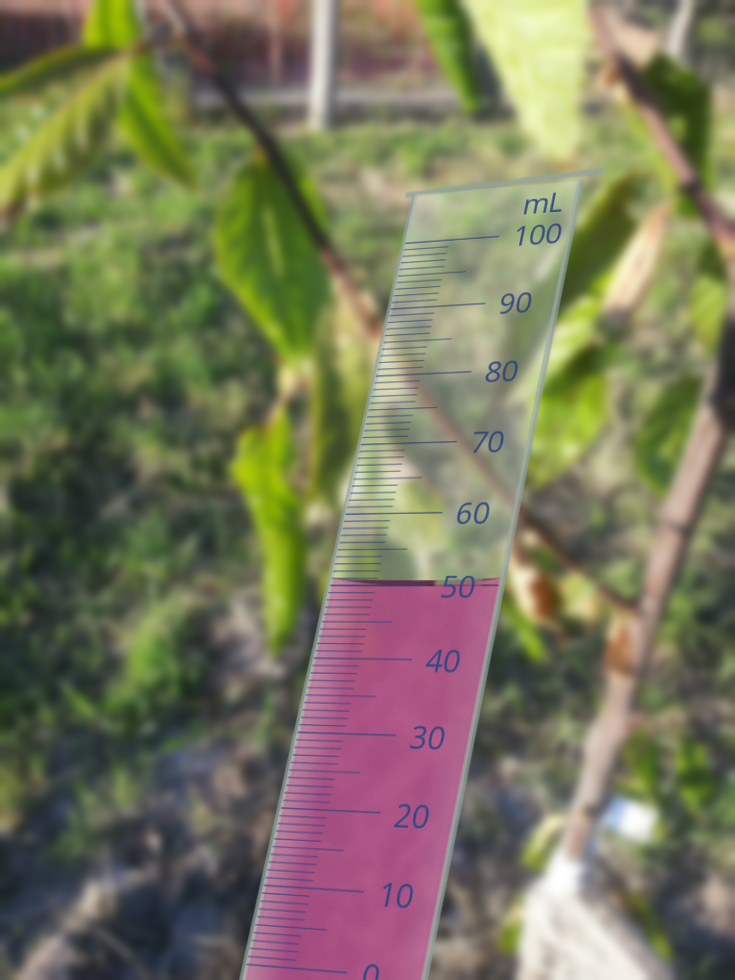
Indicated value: 50 mL
